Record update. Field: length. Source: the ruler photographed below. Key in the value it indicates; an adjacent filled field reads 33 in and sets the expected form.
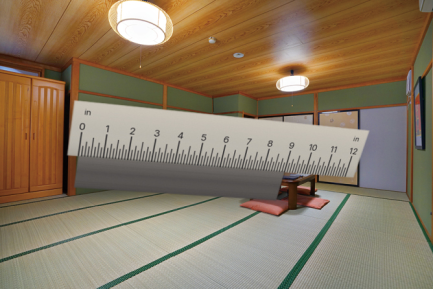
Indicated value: 9 in
